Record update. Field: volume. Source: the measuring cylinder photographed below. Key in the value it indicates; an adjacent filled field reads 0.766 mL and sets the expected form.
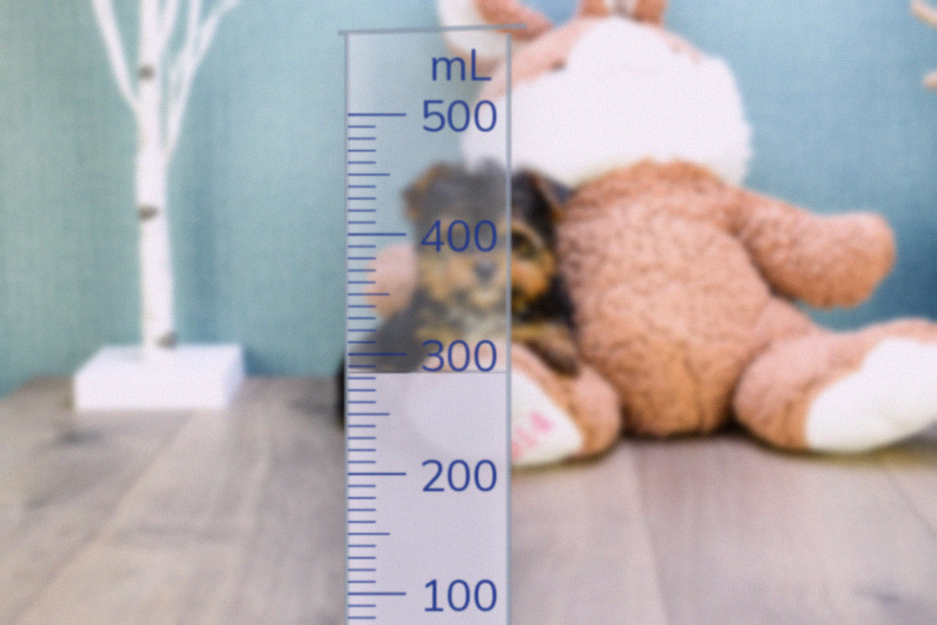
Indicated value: 285 mL
